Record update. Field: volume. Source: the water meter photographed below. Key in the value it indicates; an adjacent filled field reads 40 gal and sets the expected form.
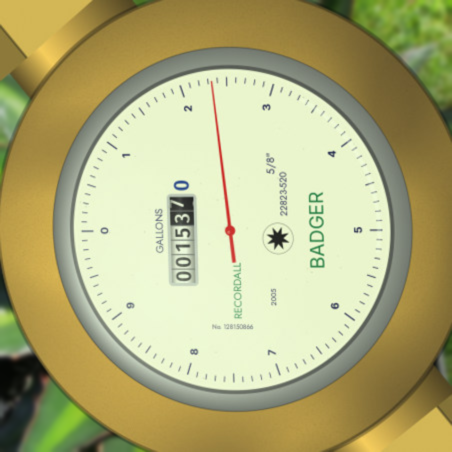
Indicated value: 15372.3 gal
